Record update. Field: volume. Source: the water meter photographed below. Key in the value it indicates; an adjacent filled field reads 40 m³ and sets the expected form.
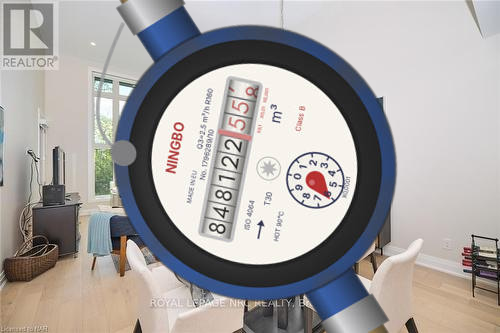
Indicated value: 848122.5576 m³
